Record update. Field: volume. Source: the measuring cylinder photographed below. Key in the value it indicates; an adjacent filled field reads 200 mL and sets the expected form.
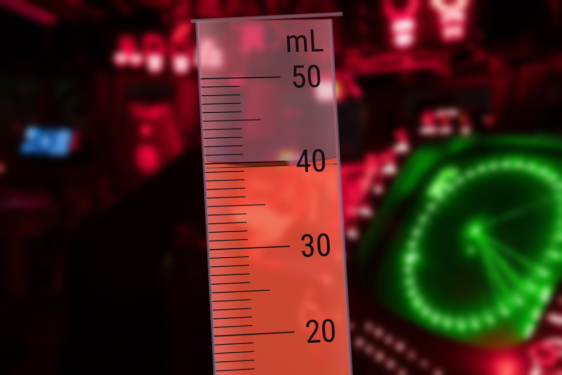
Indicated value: 39.5 mL
